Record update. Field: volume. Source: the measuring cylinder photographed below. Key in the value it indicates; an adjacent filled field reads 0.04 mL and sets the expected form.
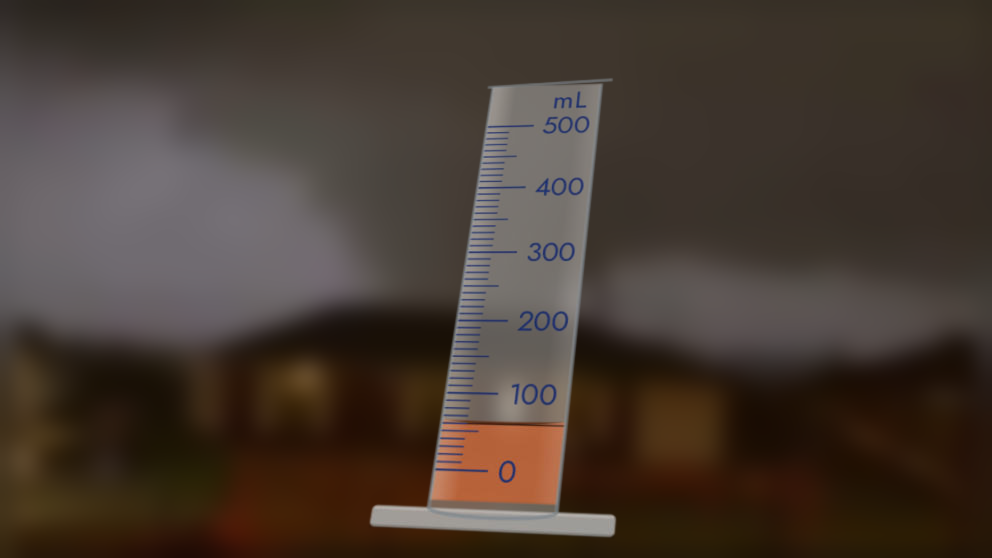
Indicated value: 60 mL
